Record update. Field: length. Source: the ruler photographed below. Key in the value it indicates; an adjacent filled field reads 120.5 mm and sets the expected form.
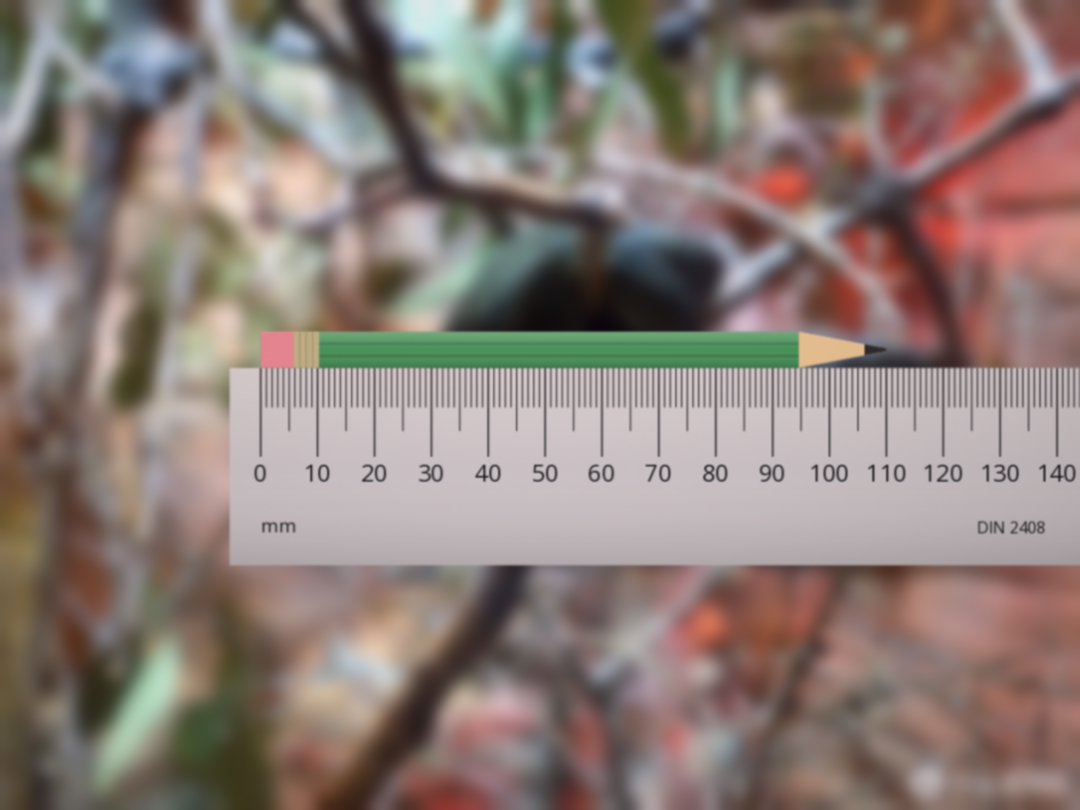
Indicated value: 110 mm
